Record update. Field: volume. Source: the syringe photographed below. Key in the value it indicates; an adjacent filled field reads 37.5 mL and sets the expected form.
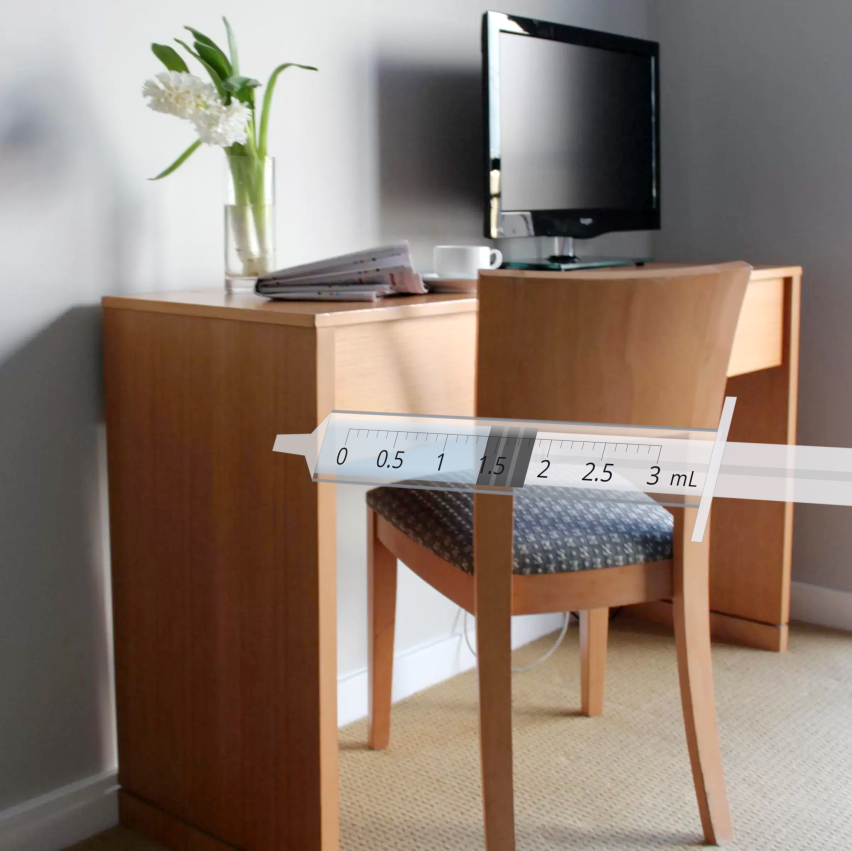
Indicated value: 1.4 mL
